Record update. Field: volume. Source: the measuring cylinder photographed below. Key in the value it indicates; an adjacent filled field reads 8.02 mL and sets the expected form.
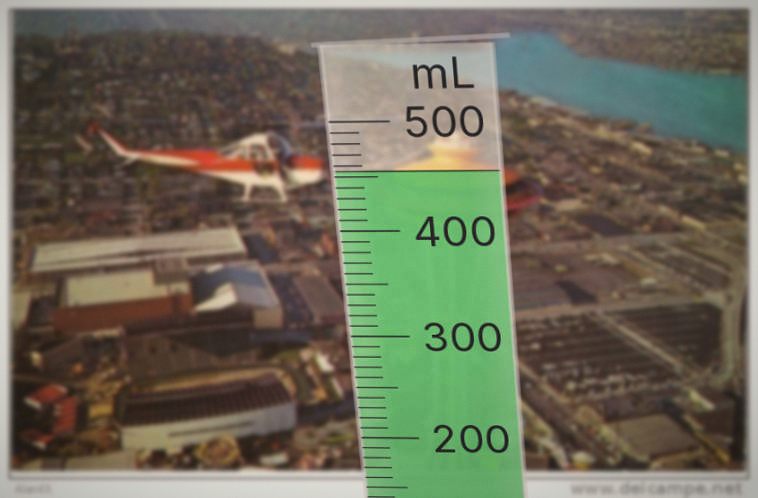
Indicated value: 455 mL
